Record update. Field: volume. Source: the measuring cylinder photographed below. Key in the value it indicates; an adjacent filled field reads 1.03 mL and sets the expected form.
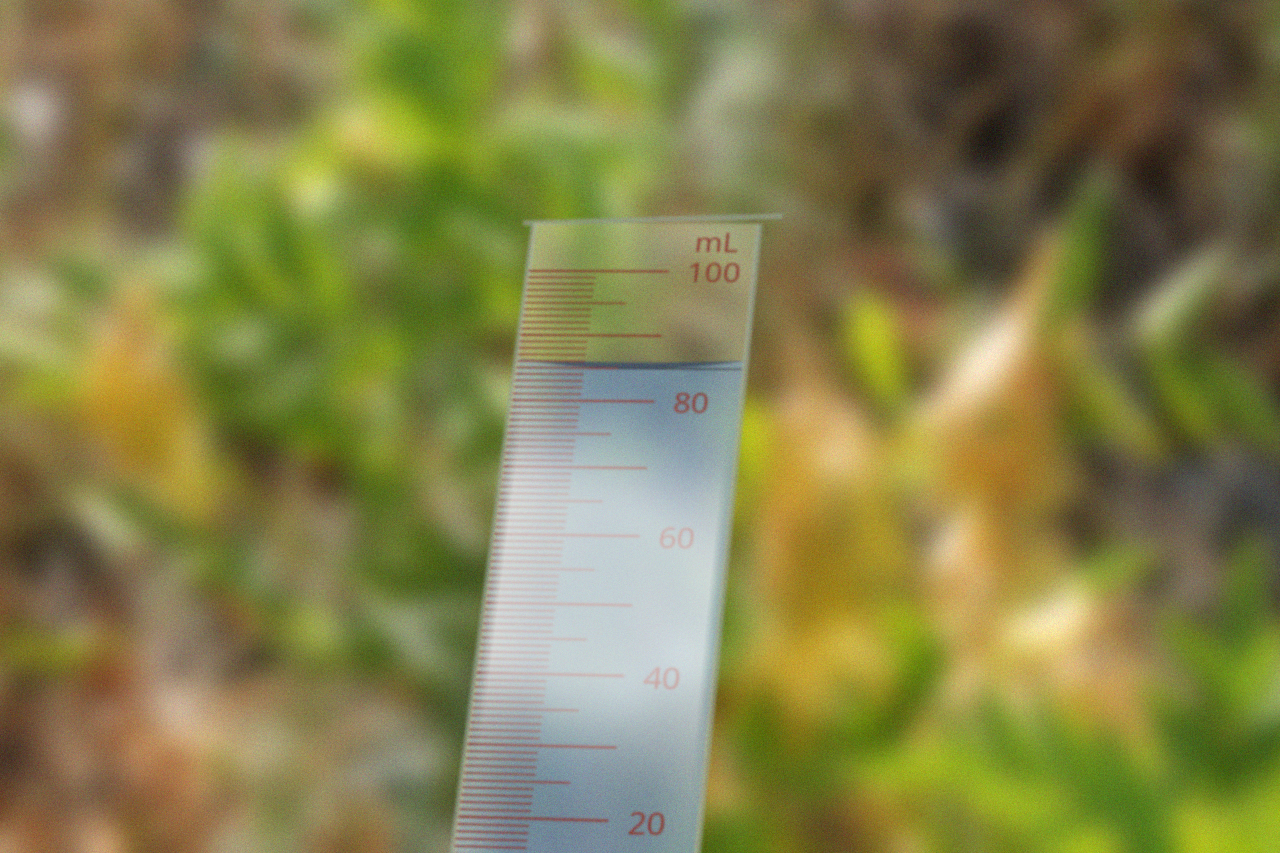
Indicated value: 85 mL
